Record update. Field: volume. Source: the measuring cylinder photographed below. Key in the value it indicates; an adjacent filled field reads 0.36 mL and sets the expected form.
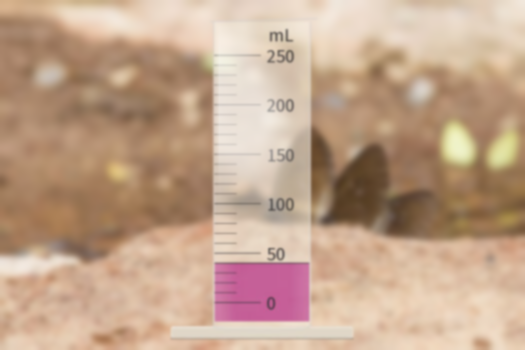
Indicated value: 40 mL
